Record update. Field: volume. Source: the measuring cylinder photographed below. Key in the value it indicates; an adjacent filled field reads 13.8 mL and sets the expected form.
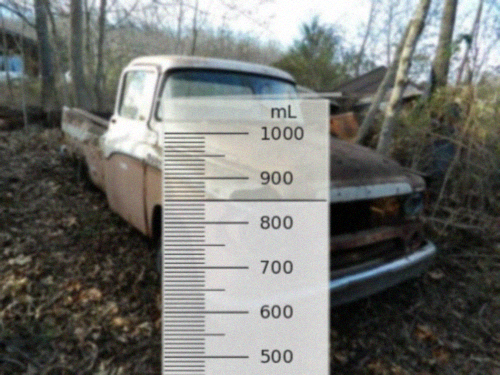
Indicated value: 850 mL
